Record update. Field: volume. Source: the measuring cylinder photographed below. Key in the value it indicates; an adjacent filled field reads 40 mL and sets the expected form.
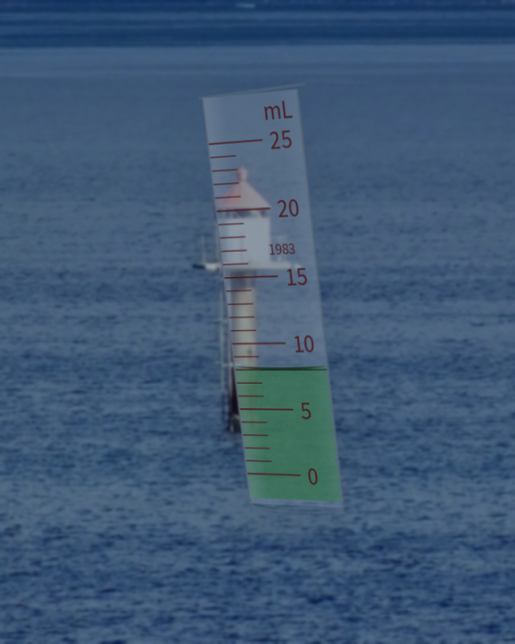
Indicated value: 8 mL
